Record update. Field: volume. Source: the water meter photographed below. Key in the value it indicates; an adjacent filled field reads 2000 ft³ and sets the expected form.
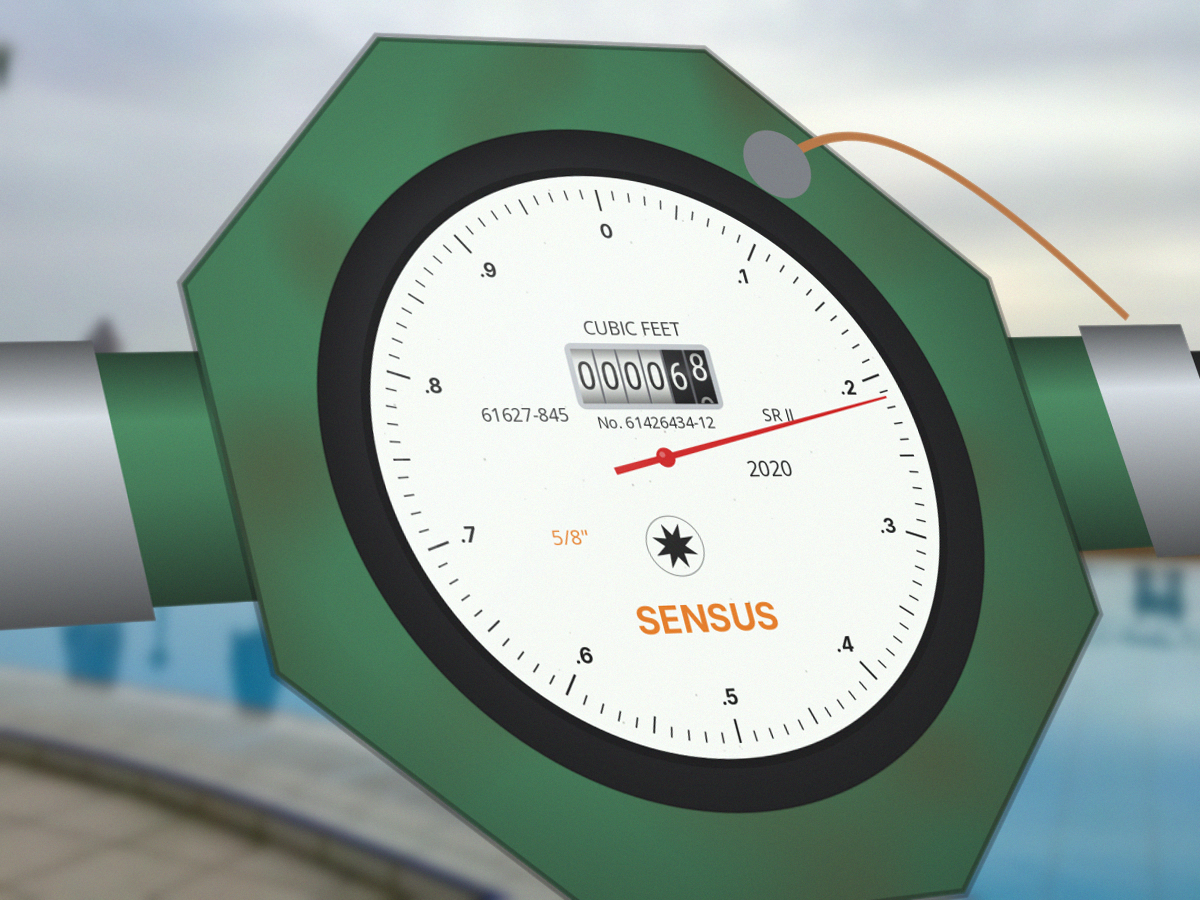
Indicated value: 68.21 ft³
